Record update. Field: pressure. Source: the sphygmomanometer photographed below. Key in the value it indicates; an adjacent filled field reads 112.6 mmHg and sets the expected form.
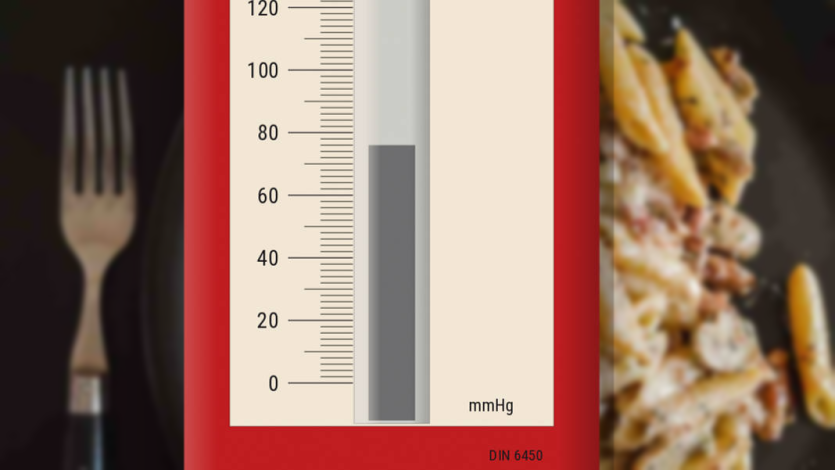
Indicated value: 76 mmHg
